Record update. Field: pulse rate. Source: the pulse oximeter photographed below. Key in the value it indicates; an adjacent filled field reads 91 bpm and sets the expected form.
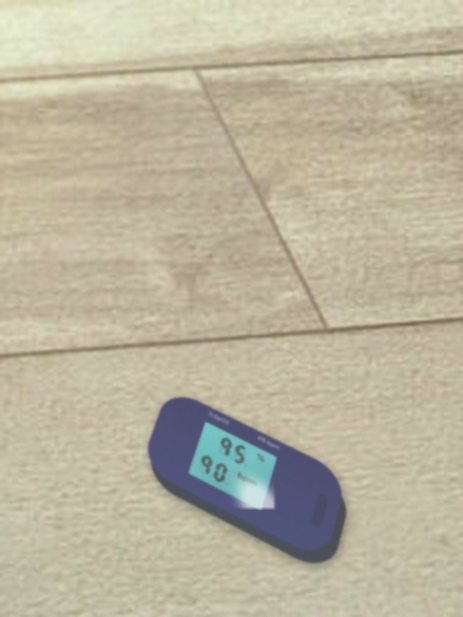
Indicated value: 90 bpm
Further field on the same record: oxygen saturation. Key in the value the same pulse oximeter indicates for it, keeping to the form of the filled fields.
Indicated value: 95 %
